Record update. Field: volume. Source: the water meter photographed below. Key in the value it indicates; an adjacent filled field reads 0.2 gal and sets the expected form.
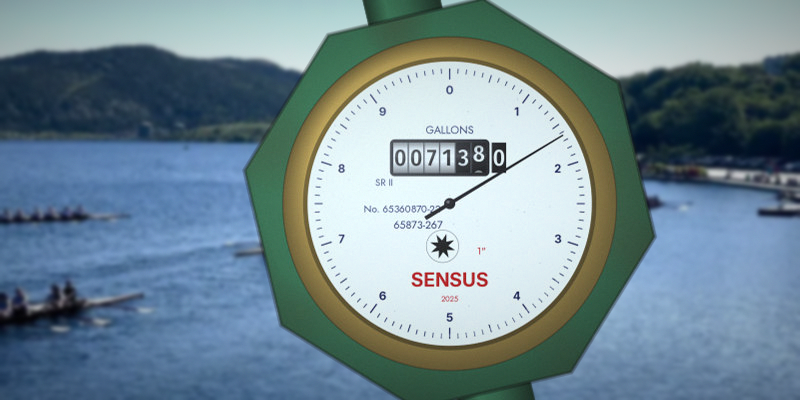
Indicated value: 71381.6 gal
